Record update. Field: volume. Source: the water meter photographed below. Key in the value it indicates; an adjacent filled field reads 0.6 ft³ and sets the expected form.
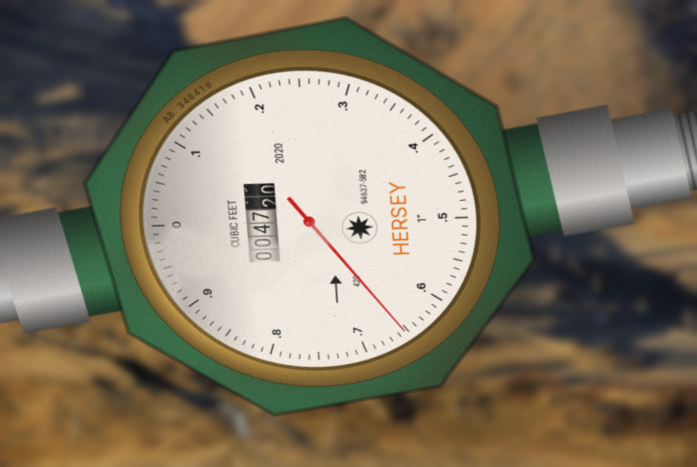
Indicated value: 4719.65 ft³
